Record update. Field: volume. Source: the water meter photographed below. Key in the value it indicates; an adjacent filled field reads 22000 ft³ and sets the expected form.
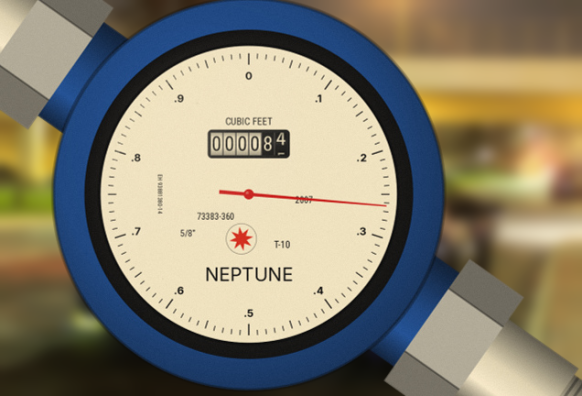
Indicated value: 84.26 ft³
